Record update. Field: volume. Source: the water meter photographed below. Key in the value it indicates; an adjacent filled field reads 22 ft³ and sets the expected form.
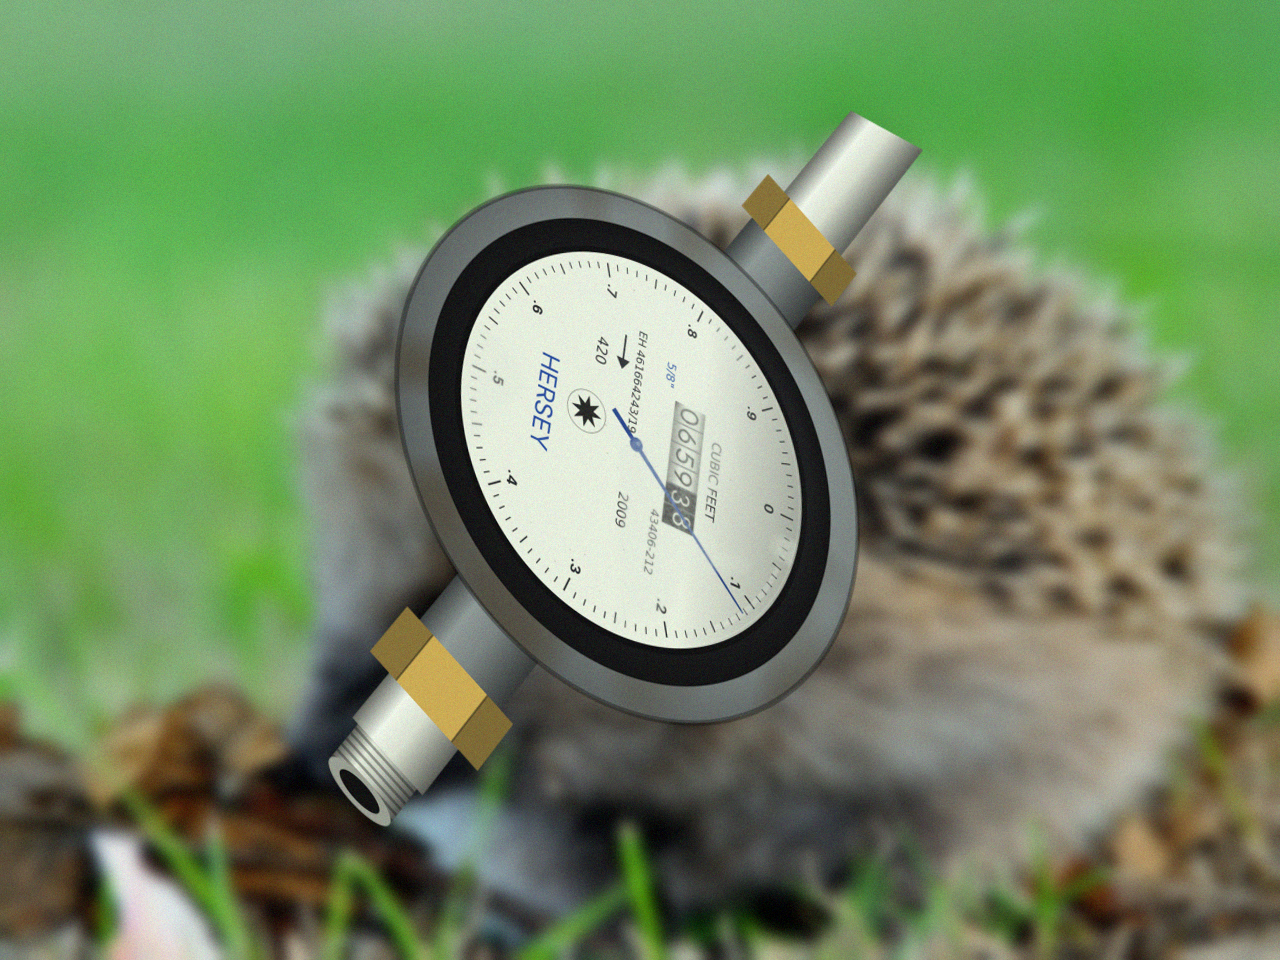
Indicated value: 65938.11 ft³
